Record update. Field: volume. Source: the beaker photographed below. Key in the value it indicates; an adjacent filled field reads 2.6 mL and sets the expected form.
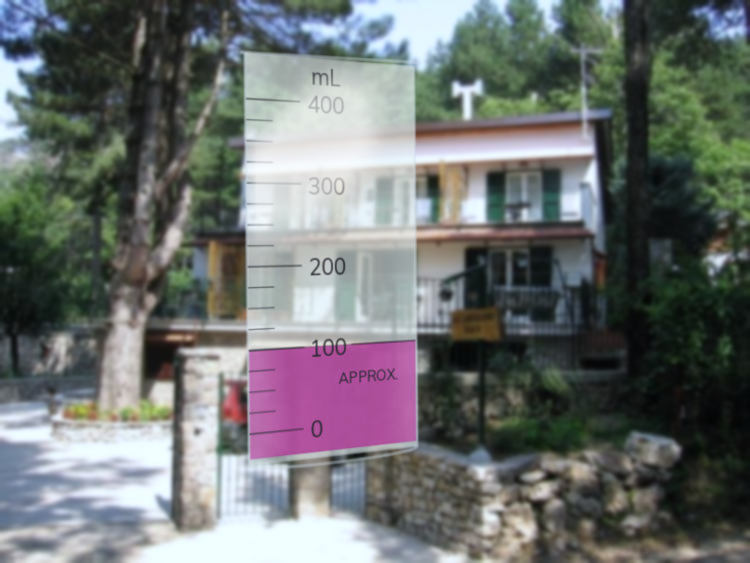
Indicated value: 100 mL
